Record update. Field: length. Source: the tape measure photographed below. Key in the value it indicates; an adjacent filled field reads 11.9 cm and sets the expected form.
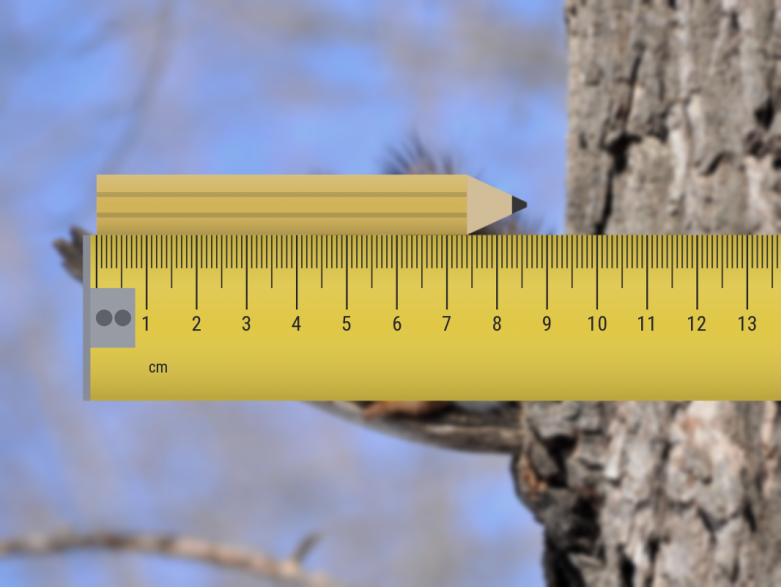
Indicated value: 8.6 cm
